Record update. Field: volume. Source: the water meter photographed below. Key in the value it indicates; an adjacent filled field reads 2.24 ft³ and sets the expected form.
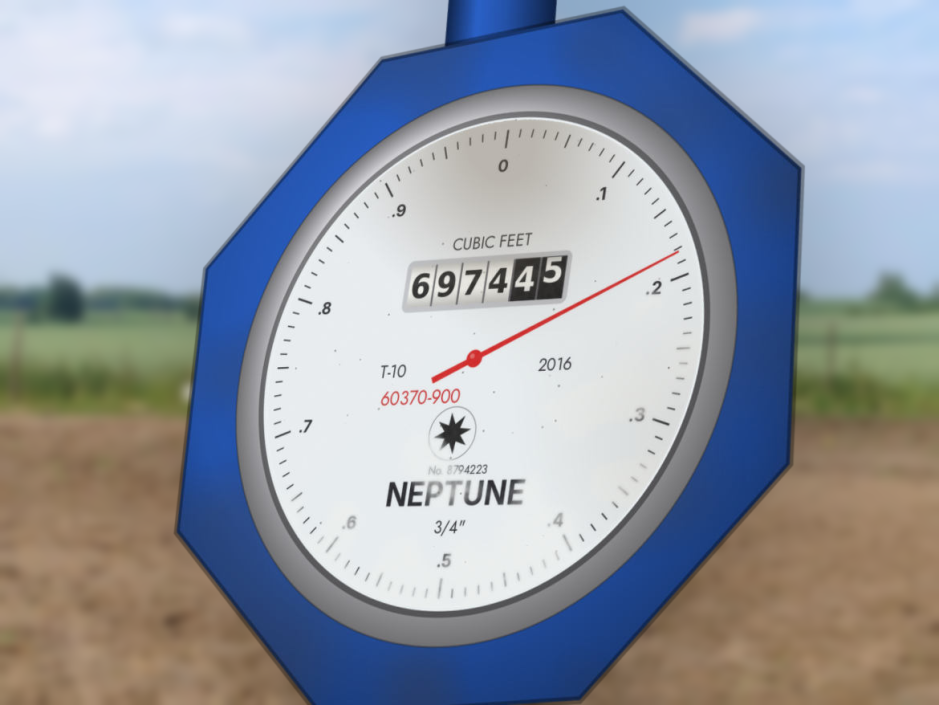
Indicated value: 697445.18 ft³
